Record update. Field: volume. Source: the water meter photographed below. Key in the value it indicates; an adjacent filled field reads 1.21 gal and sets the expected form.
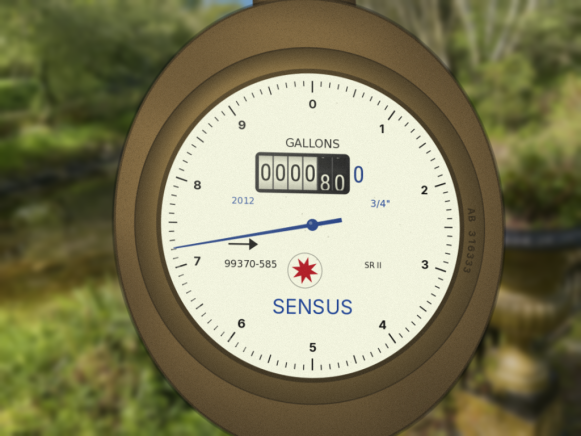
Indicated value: 797.2 gal
